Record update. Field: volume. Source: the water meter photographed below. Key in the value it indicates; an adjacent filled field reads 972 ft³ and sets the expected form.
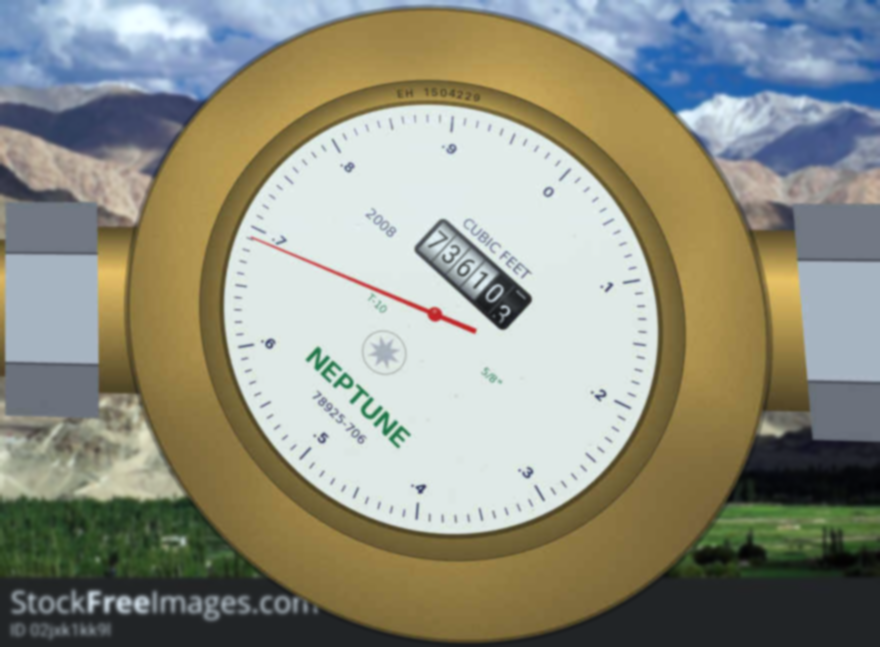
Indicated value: 736102.69 ft³
